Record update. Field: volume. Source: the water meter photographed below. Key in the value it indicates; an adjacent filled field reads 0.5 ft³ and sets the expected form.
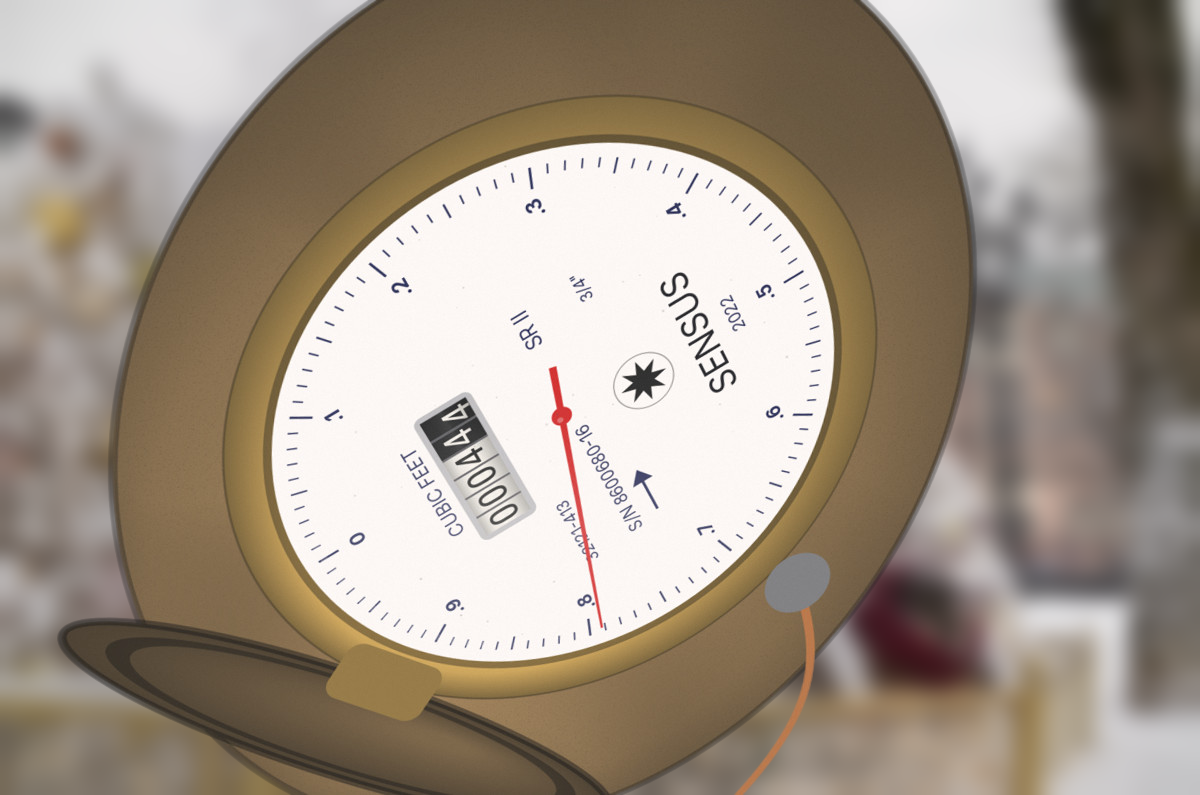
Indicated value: 443.79 ft³
